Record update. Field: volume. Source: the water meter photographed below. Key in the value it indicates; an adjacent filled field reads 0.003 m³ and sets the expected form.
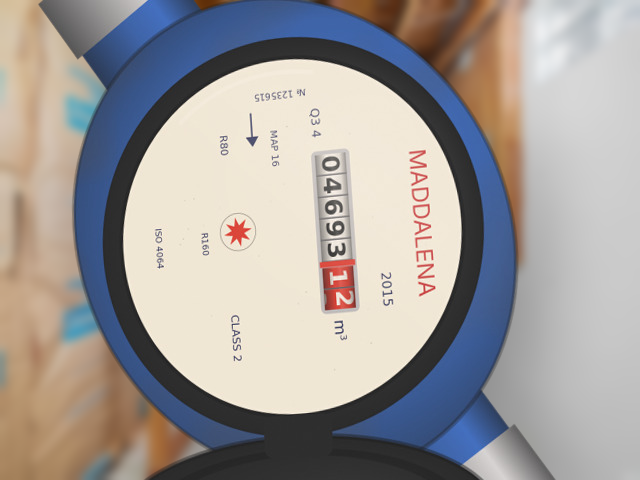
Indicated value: 4693.12 m³
